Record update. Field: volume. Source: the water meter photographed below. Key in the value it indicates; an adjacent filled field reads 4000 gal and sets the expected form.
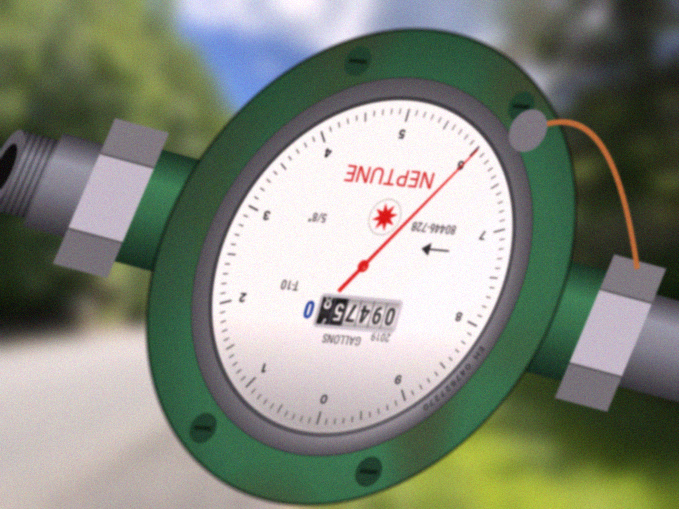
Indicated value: 947576.0 gal
